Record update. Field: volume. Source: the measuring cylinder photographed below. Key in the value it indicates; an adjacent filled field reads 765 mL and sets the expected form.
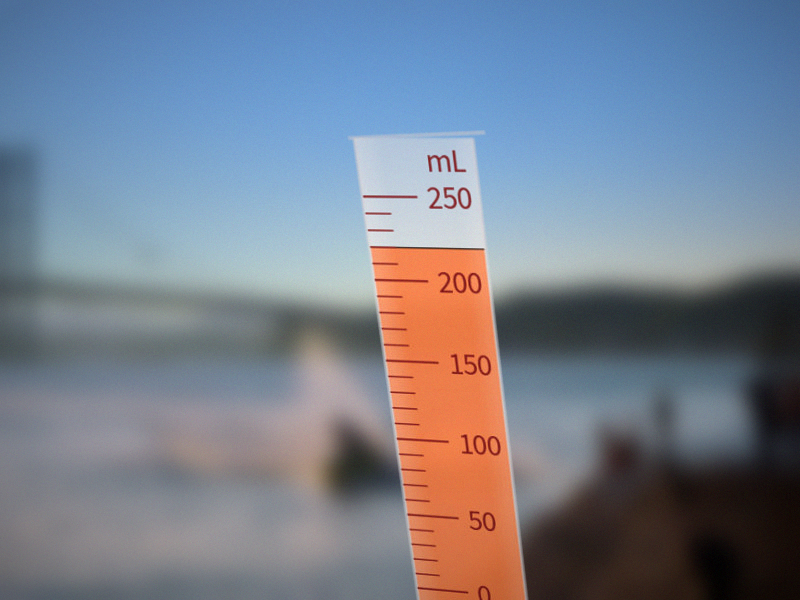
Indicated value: 220 mL
